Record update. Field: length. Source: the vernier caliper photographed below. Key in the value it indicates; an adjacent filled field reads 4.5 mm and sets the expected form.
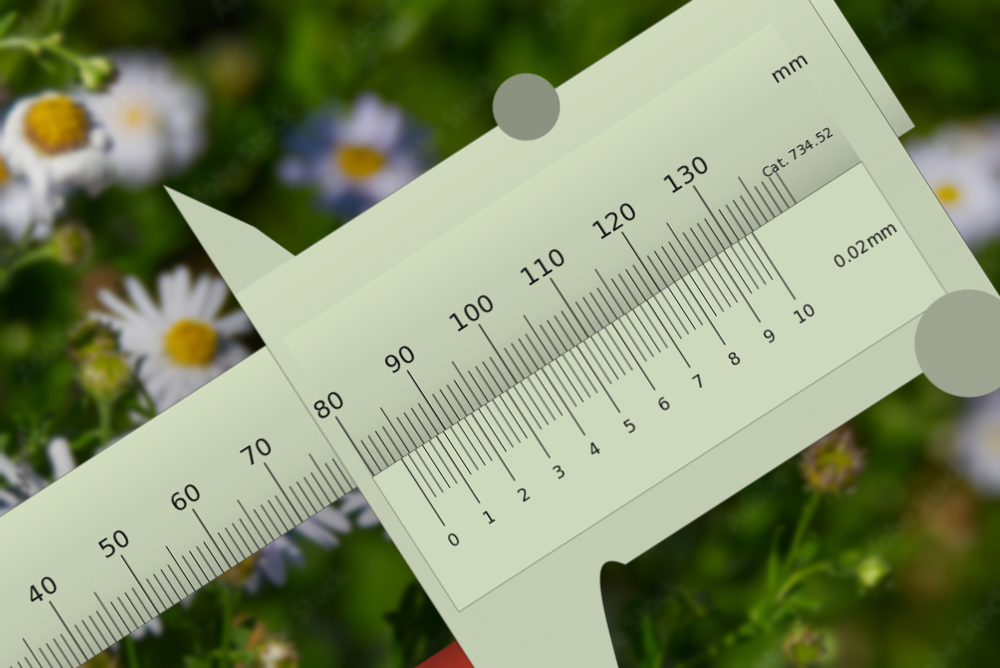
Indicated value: 83.8 mm
